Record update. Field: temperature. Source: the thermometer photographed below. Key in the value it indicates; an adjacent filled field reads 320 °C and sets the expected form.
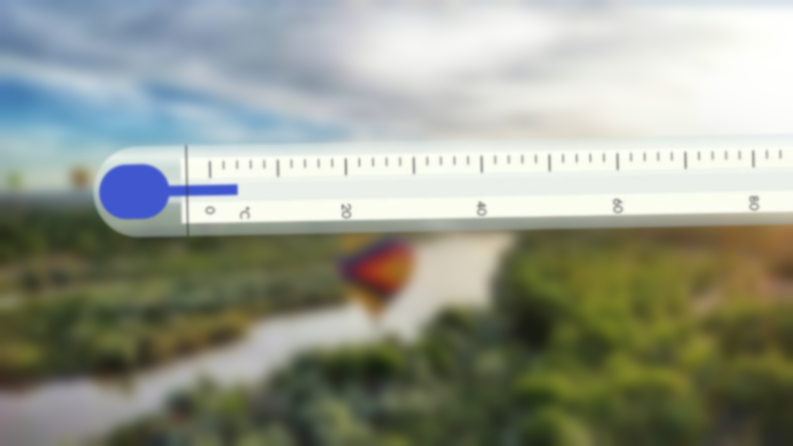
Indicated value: 4 °C
